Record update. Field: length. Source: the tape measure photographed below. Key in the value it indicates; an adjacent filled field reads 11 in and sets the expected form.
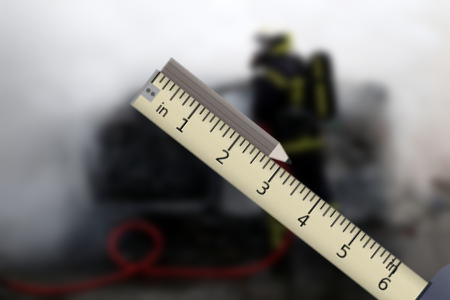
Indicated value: 3.125 in
